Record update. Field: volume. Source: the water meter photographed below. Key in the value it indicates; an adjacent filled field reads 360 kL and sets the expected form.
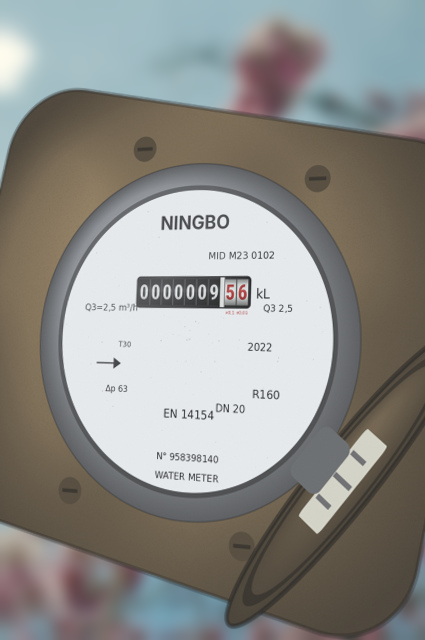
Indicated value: 9.56 kL
